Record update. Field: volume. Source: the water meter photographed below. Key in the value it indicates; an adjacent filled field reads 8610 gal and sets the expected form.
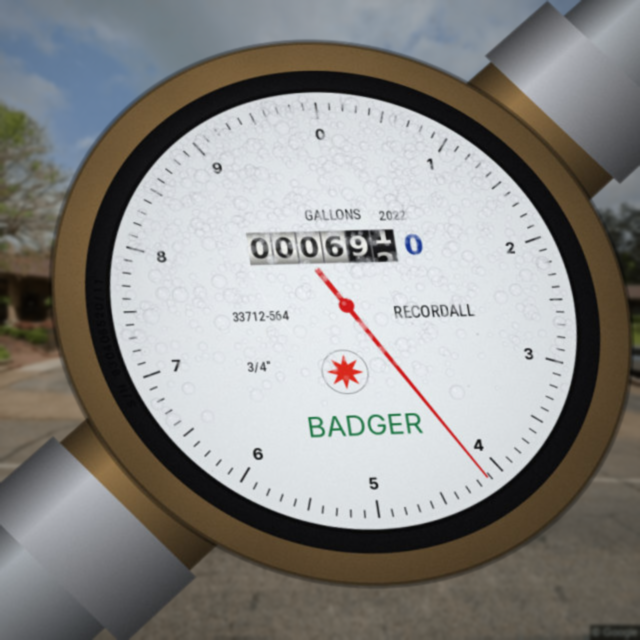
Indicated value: 6914.1 gal
